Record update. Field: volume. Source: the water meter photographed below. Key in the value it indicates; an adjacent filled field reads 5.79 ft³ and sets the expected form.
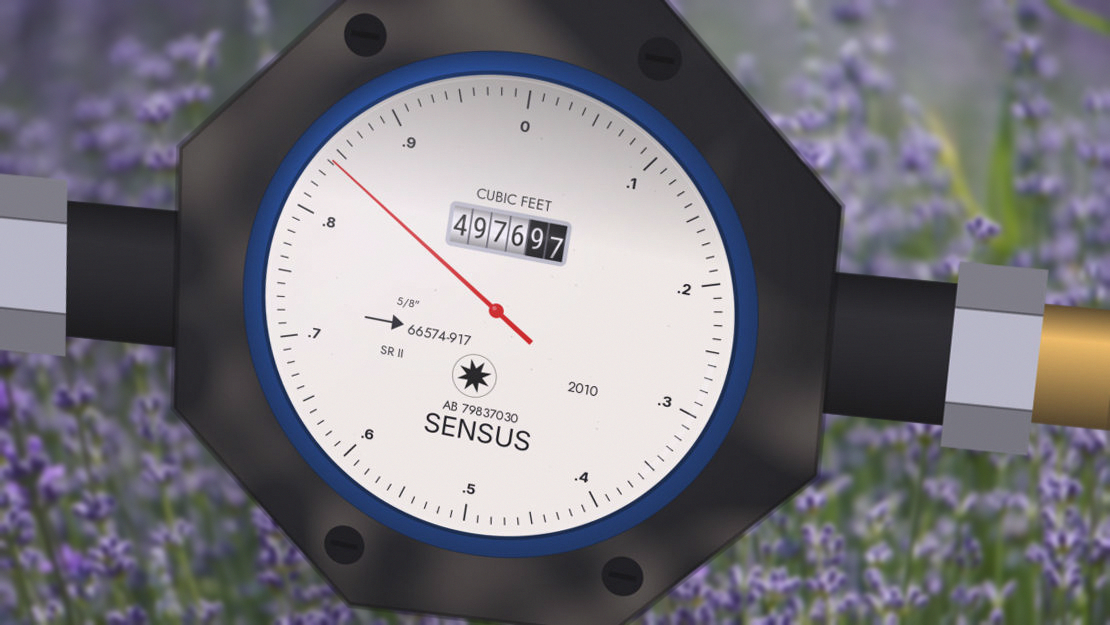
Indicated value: 497696.84 ft³
